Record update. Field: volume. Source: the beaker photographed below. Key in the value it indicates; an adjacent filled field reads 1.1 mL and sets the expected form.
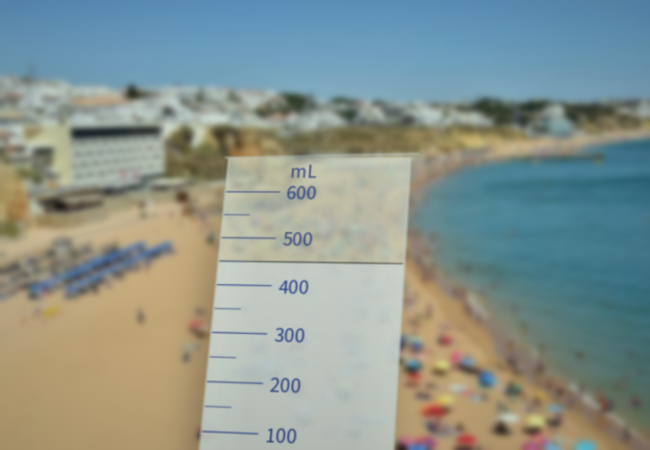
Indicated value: 450 mL
